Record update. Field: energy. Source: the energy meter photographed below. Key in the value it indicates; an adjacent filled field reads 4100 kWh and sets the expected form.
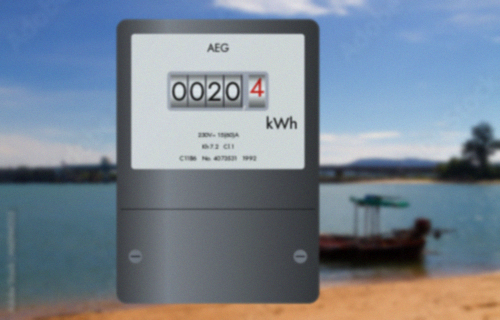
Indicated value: 20.4 kWh
